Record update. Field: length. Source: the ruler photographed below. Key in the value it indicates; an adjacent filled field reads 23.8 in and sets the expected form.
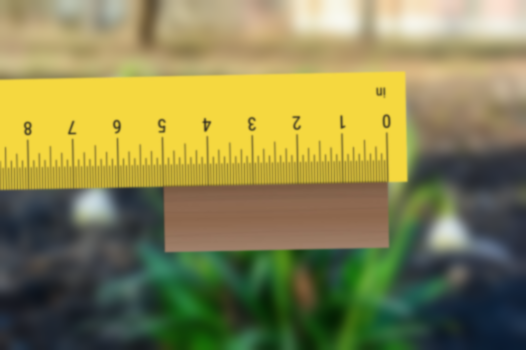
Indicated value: 5 in
